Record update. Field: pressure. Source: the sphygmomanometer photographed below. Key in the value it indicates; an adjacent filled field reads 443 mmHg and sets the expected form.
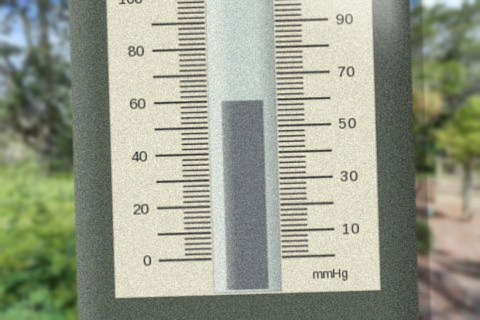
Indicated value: 60 mmHg
